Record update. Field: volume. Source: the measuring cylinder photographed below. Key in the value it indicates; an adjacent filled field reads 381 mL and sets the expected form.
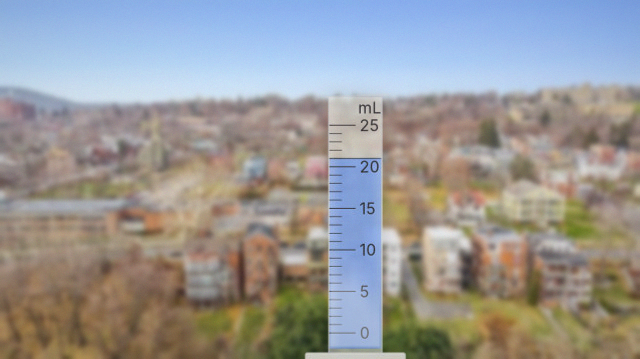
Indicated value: 21 mL
